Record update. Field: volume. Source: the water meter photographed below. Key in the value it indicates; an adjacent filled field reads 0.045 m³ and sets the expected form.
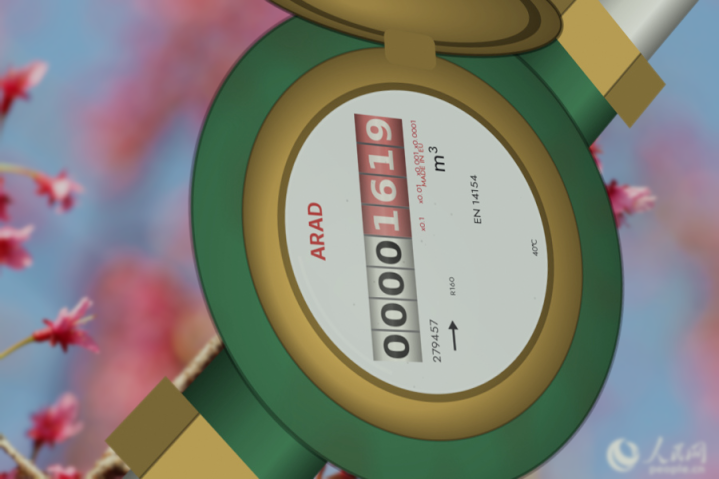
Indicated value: 0.1619 m³
